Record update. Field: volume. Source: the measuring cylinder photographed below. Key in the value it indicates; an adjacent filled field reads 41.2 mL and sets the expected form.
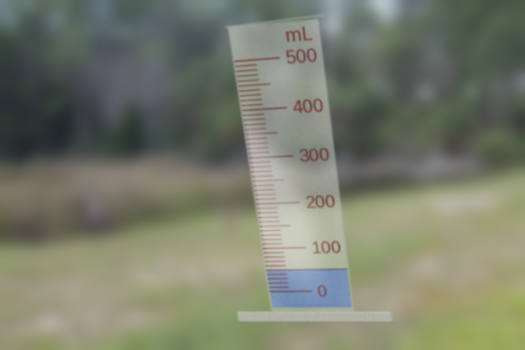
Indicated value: 50 mL
